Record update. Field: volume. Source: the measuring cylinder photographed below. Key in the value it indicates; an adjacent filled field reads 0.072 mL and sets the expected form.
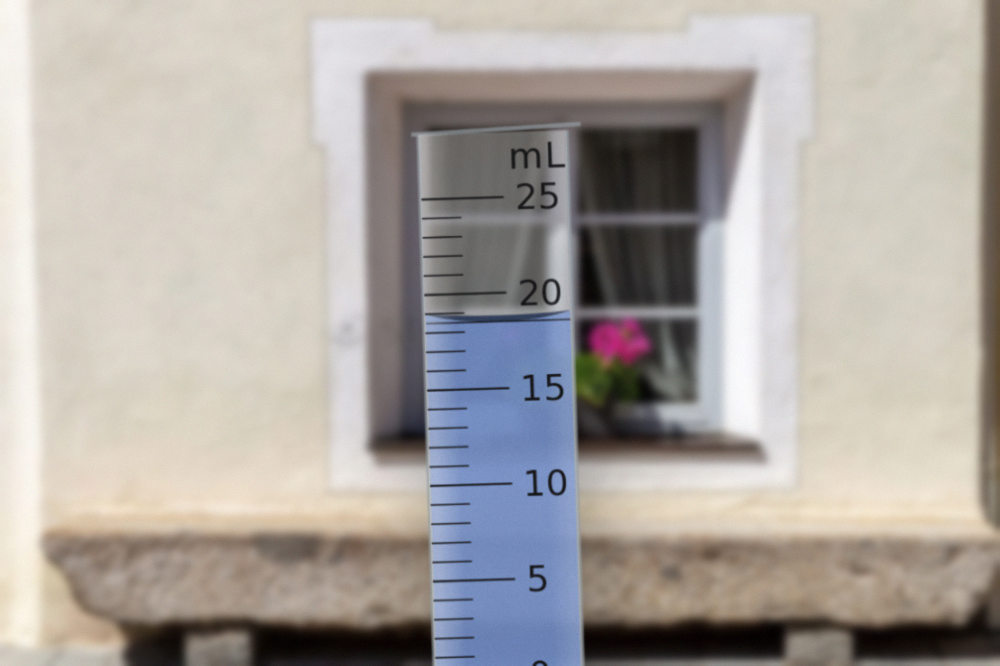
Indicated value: 18.5 mL
